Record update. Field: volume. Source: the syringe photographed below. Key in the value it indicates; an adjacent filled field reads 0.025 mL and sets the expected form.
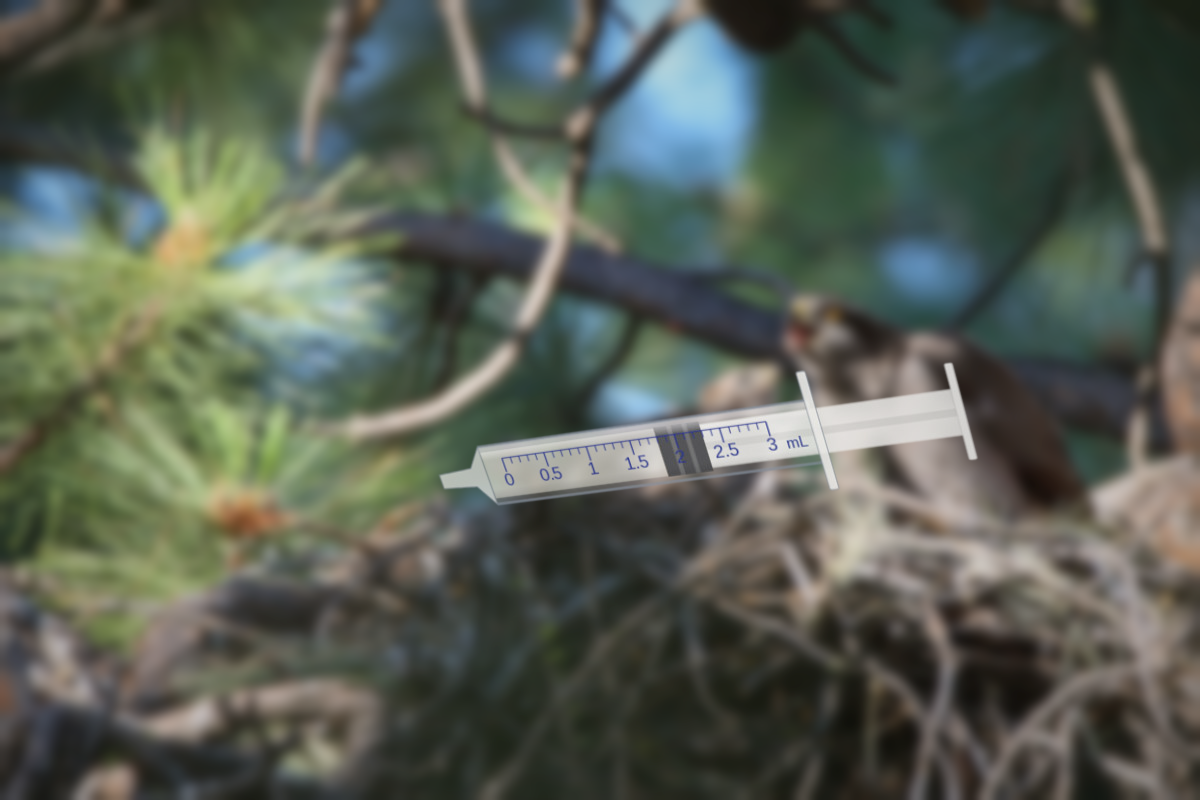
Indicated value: 1.8 mL
